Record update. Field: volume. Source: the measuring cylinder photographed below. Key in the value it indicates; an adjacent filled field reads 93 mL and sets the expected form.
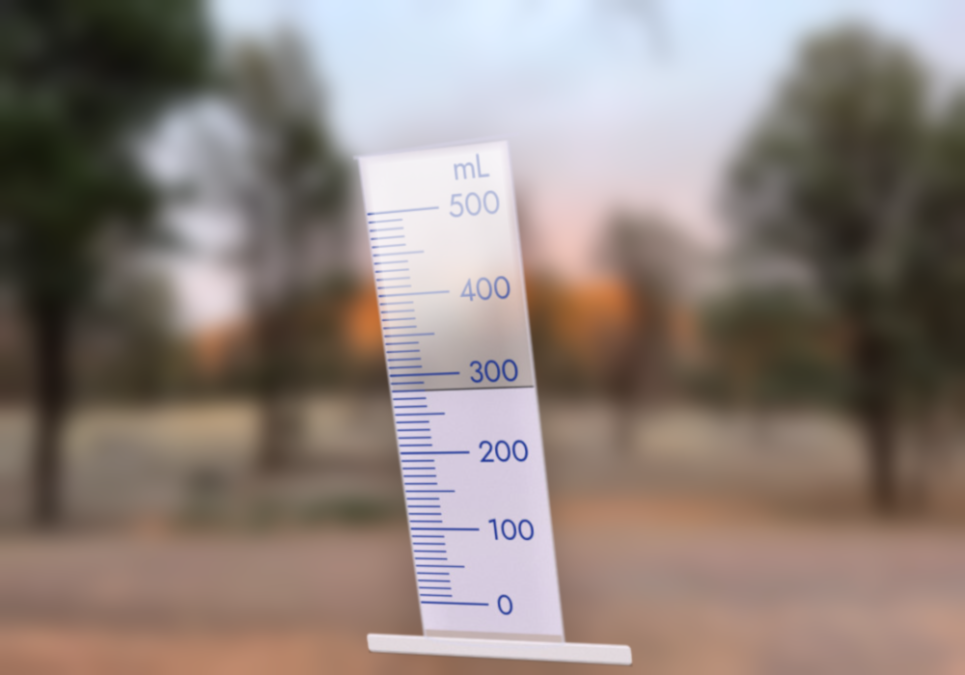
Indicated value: 280 mL
